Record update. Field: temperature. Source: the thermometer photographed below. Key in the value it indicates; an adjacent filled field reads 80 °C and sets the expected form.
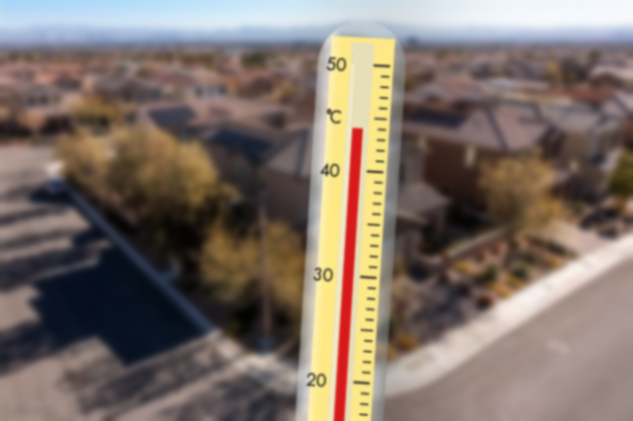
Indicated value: 44 °C
